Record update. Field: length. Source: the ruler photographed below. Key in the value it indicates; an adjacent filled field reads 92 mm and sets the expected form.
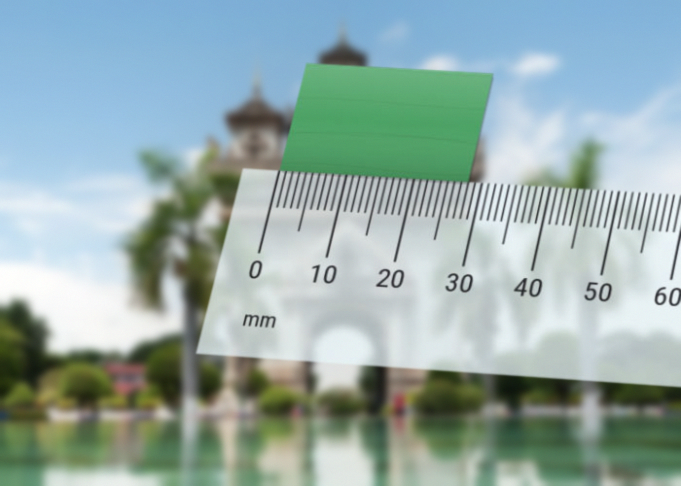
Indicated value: 28 mm
